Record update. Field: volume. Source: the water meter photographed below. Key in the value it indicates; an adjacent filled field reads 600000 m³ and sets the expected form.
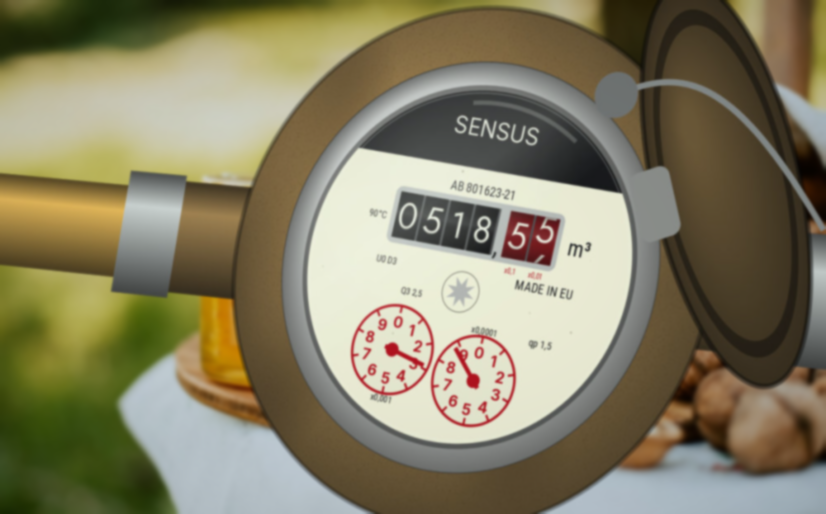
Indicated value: 518.5528 m³
